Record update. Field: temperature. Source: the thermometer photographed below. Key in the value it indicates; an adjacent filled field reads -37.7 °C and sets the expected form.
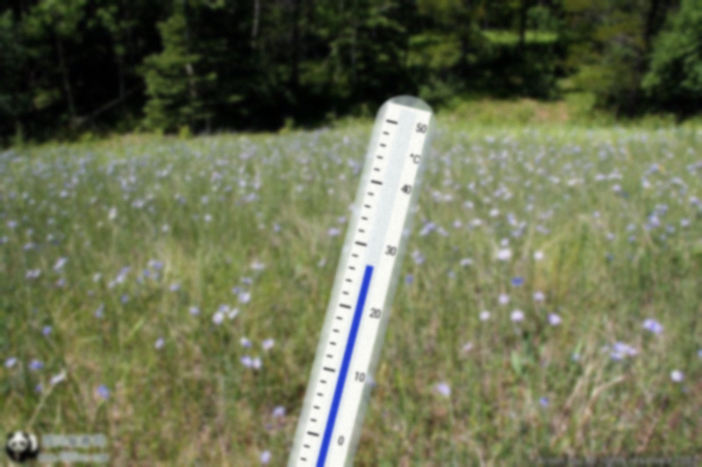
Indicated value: 27 °C
